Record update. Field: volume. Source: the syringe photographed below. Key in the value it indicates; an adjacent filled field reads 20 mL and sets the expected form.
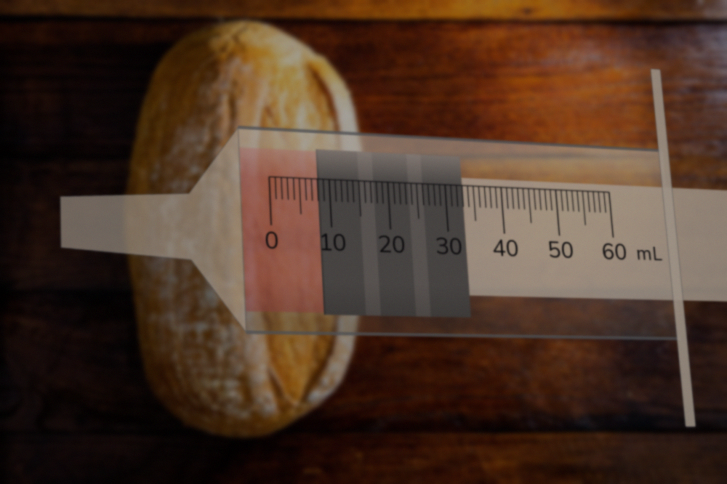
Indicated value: 8 mL
